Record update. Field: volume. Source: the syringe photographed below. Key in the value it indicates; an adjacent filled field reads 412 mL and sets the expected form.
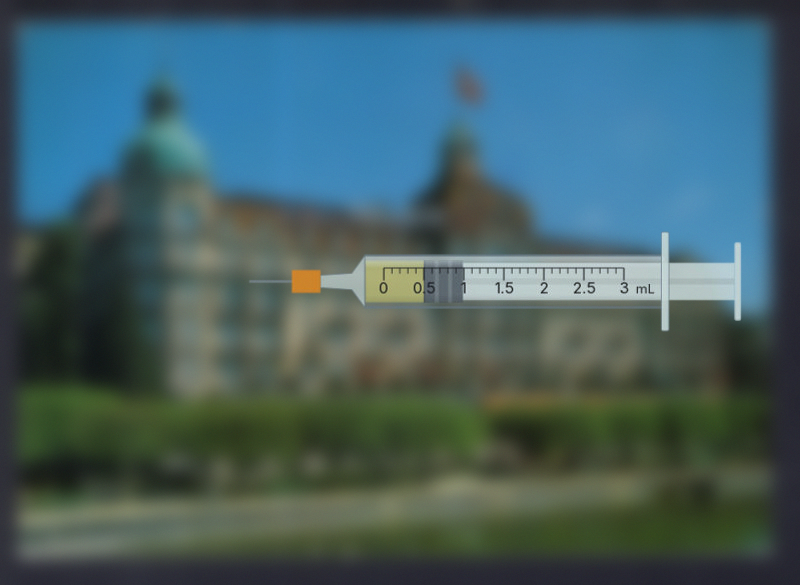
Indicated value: 0.5 mL
